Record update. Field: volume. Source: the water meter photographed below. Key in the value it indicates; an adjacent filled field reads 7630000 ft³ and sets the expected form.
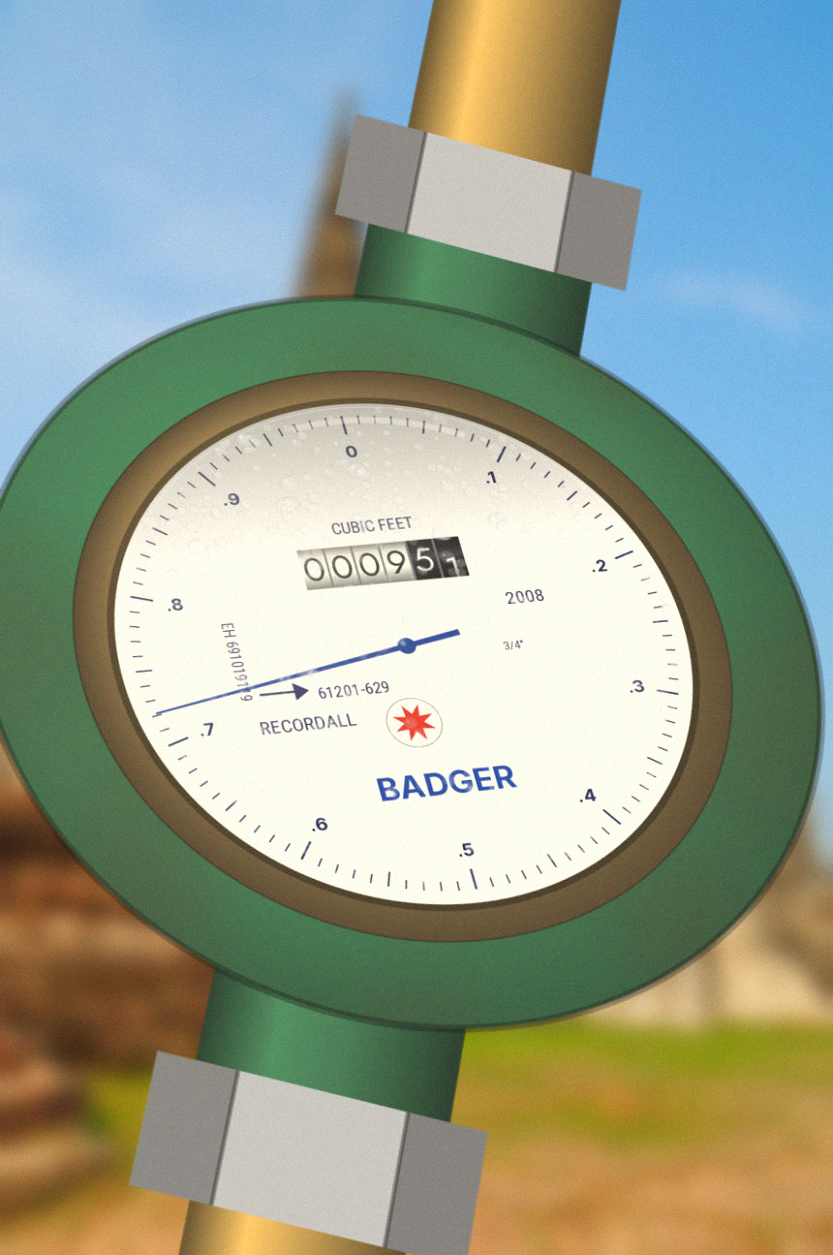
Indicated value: 950.72 ft³
